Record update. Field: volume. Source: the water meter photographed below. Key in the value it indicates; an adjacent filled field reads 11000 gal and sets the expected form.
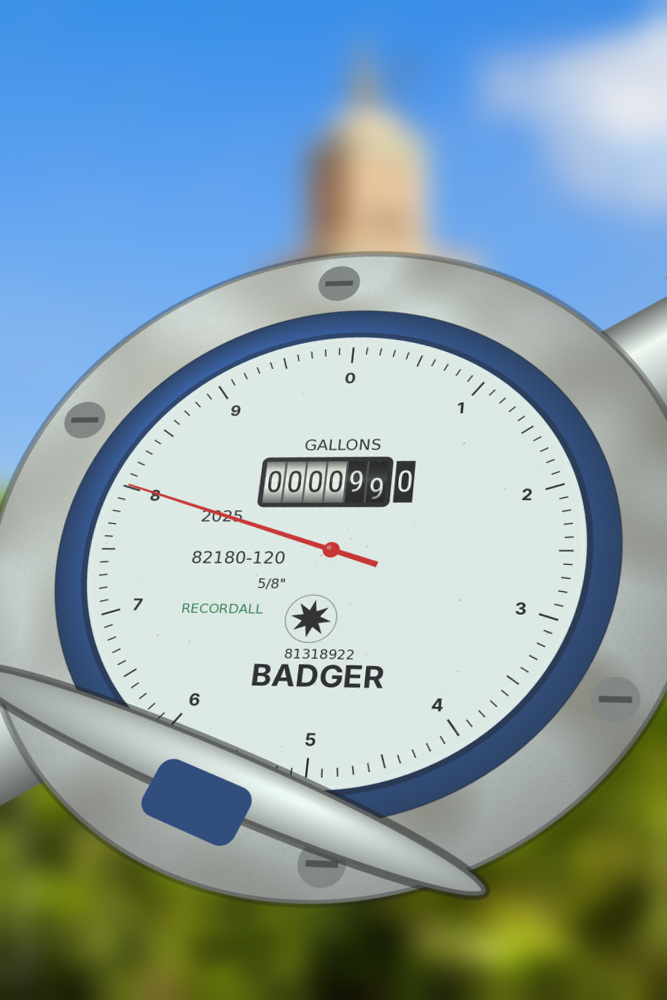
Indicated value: 988.0 gal
